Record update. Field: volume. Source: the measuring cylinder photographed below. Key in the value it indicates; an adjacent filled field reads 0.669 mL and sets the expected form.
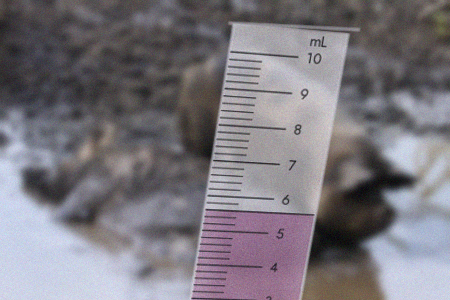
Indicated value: 5.6 mL
